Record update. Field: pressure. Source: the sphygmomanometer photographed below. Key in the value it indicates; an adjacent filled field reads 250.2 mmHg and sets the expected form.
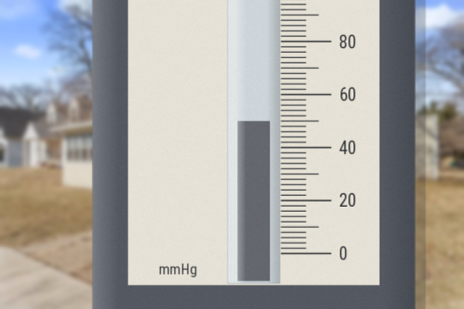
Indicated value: 50 mmHg
